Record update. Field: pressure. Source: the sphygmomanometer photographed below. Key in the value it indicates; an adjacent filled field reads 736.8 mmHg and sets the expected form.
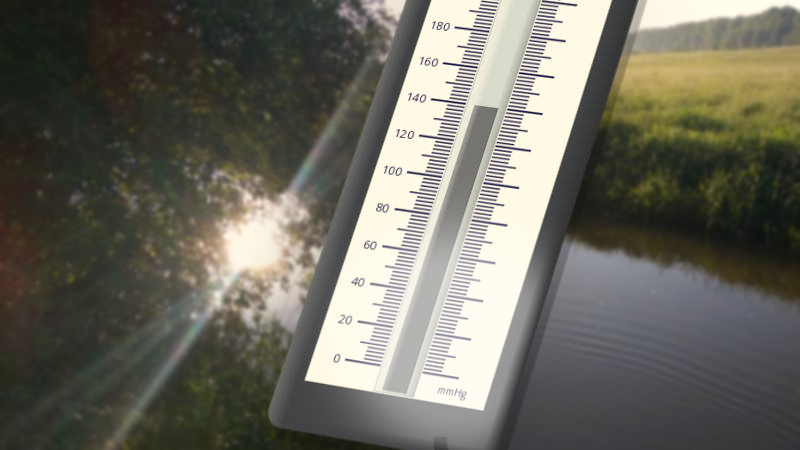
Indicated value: 140 mmHg
